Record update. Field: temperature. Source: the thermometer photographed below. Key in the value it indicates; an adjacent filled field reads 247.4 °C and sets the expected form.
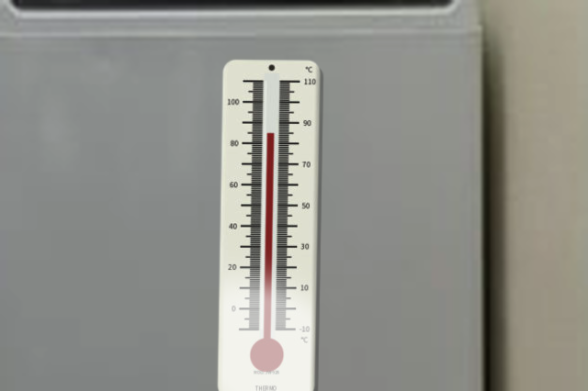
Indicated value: 85 °C
